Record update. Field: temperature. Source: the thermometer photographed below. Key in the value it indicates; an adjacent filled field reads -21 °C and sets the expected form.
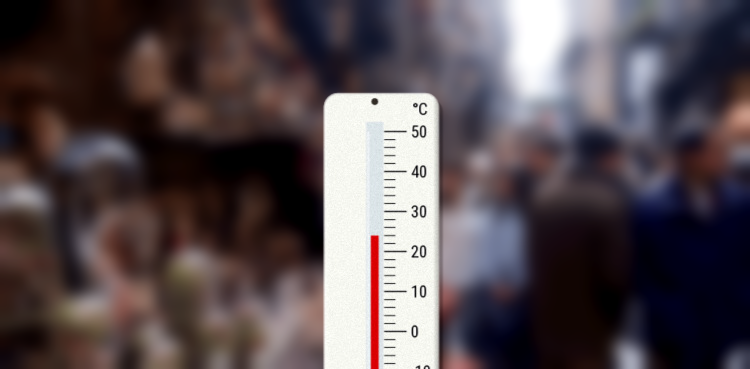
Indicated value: 24 °C
